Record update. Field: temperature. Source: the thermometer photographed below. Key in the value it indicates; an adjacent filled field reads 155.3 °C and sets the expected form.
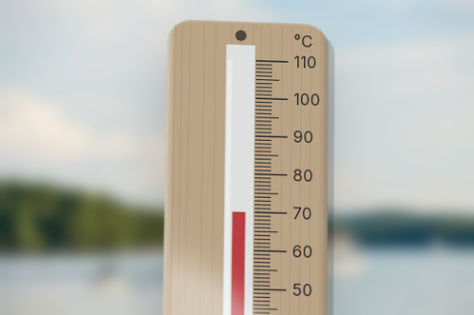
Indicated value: 70 °C
